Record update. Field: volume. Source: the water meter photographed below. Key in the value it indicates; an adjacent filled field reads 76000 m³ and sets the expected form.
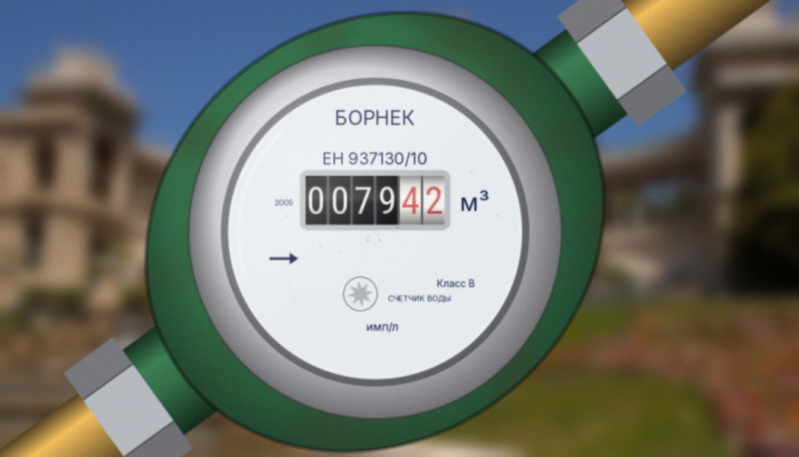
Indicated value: 79.42 m³
